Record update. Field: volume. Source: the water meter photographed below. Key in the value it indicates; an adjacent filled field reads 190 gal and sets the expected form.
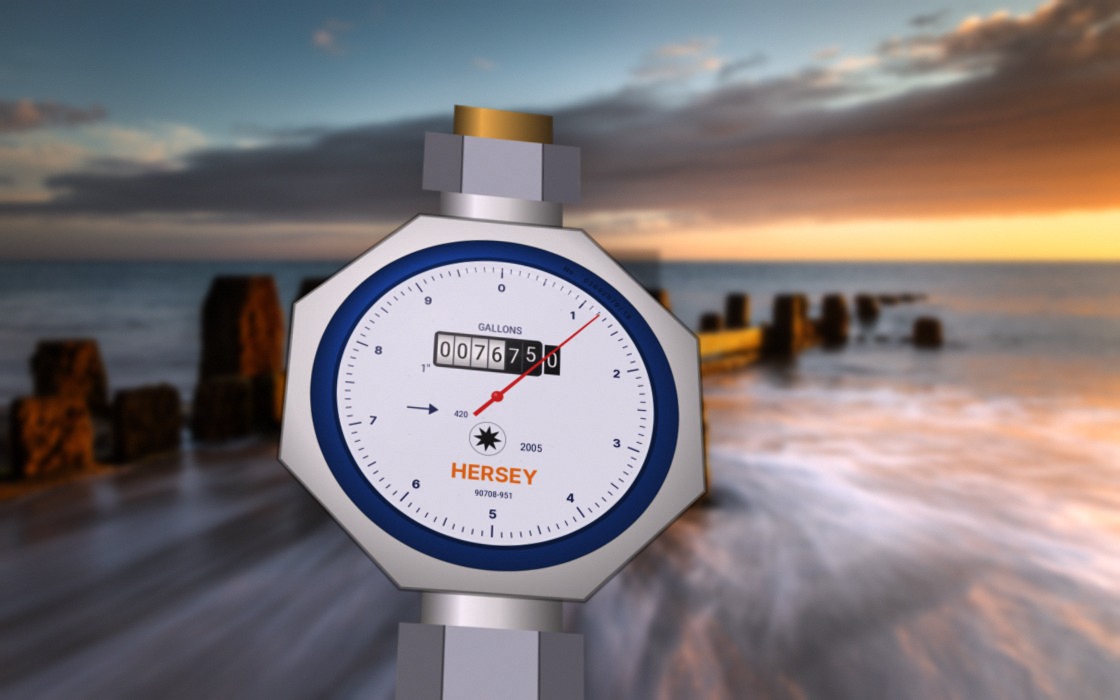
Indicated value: 76751.2 gal
